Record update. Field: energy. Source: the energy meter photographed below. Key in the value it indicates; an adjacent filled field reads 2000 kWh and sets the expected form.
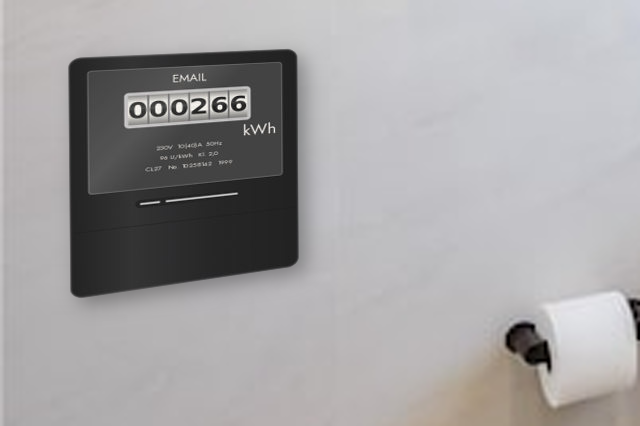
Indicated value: 266 kWh
